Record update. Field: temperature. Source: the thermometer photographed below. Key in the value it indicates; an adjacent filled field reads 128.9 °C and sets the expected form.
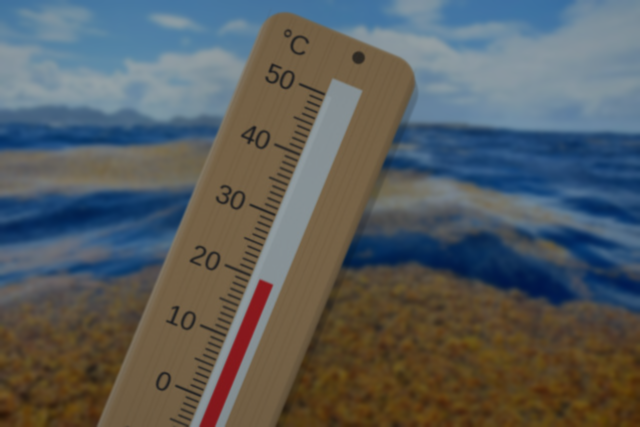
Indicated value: 20 °C
